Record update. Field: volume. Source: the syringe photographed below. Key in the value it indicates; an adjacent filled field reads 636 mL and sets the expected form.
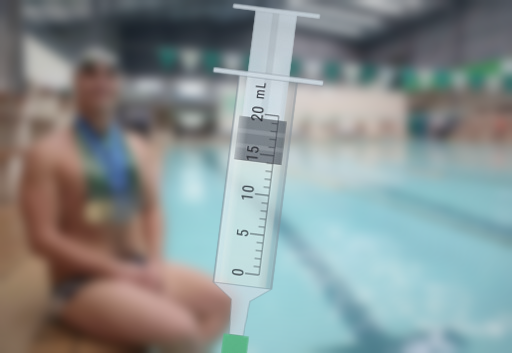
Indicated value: 14 mL
